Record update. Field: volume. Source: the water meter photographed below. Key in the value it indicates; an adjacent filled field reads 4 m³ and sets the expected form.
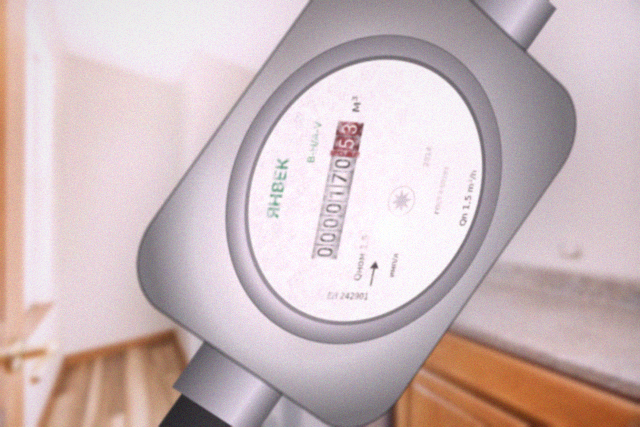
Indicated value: 170.53 m³
